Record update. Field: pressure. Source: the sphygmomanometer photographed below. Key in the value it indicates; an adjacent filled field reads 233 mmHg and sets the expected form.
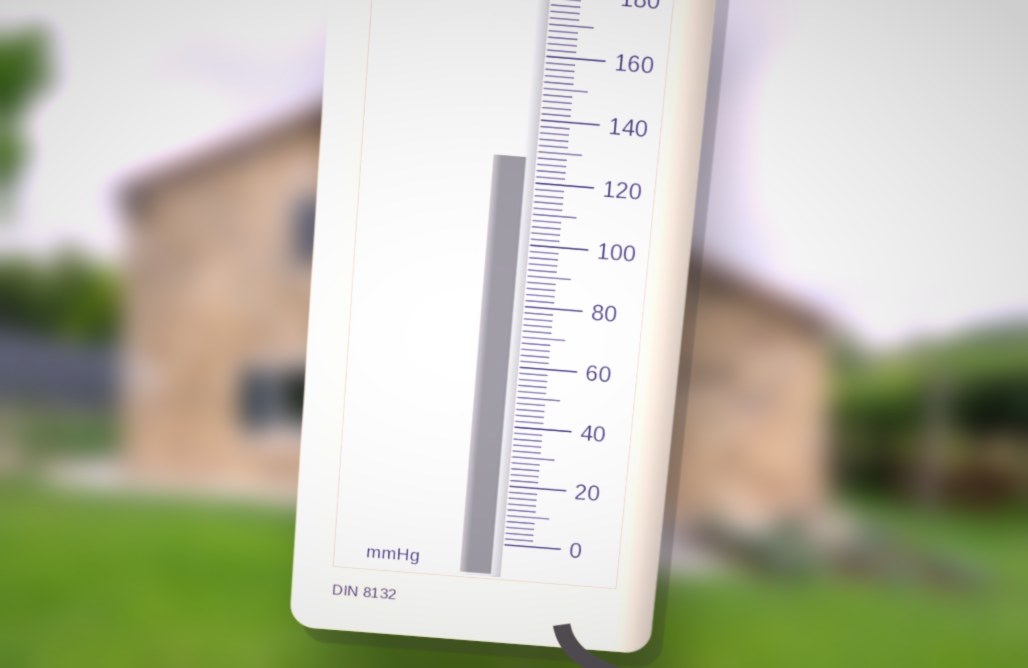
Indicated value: 128 mmHg
